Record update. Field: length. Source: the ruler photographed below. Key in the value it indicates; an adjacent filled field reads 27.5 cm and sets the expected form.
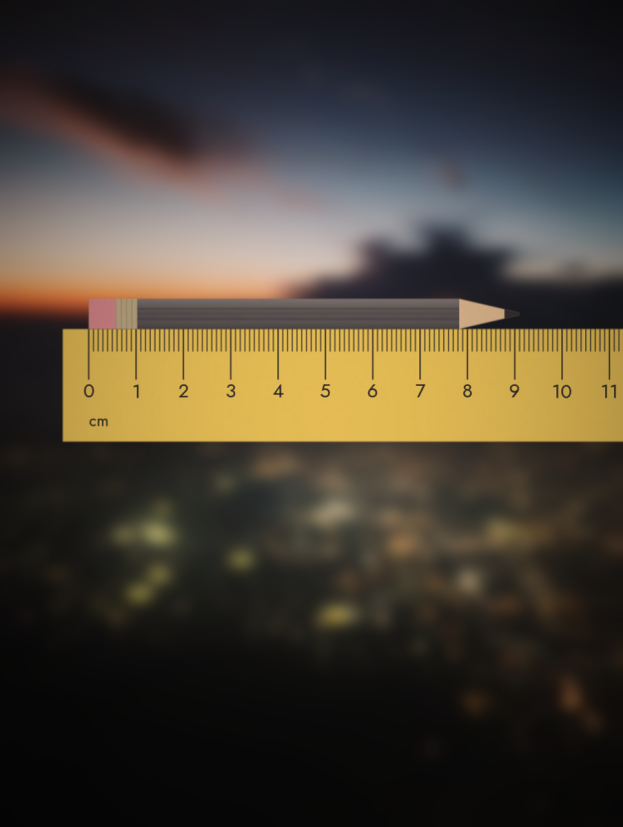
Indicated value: 9.1 cm
